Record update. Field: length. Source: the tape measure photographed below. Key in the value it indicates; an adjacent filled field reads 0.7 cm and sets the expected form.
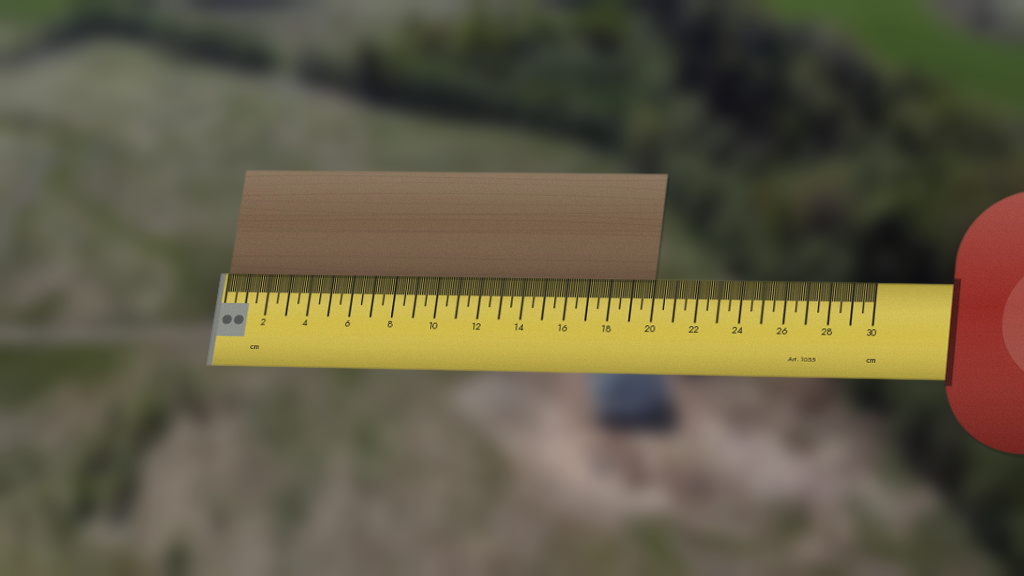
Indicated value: 20 cm
